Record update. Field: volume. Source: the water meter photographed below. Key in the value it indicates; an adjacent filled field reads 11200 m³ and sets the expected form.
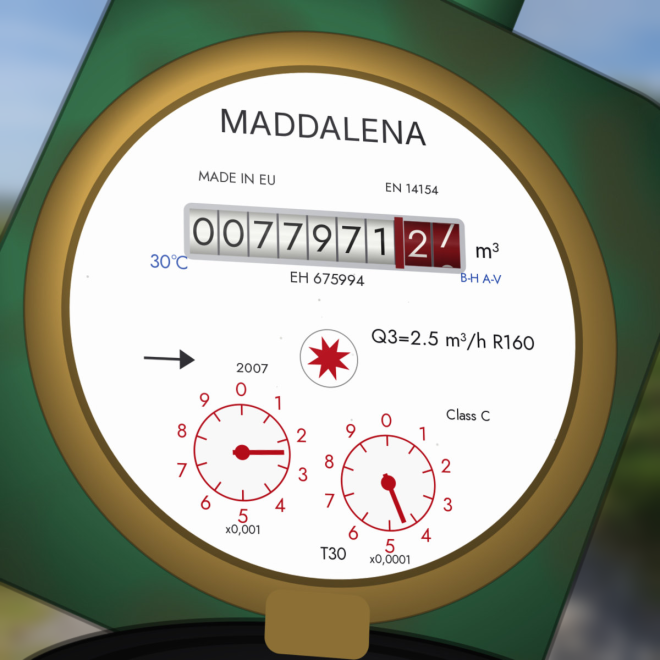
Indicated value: 77971.2724 m³
